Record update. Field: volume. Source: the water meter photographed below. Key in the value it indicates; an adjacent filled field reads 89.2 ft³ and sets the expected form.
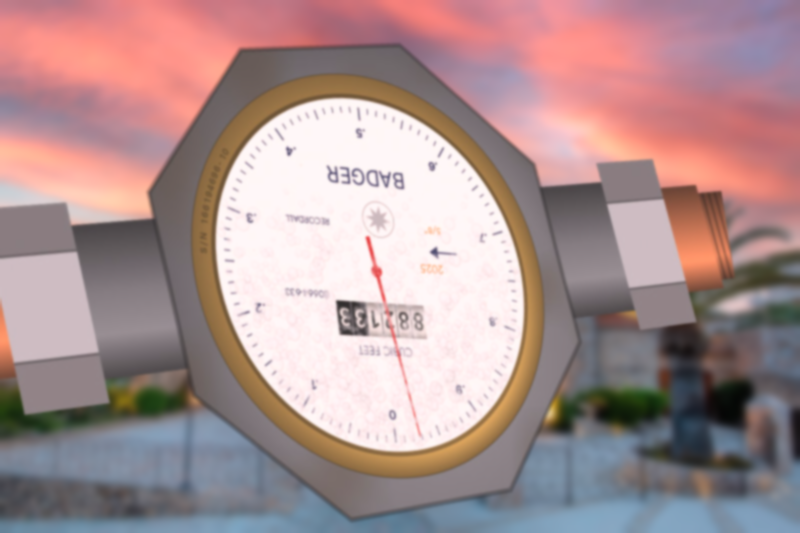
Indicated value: 882132.97 ft³
